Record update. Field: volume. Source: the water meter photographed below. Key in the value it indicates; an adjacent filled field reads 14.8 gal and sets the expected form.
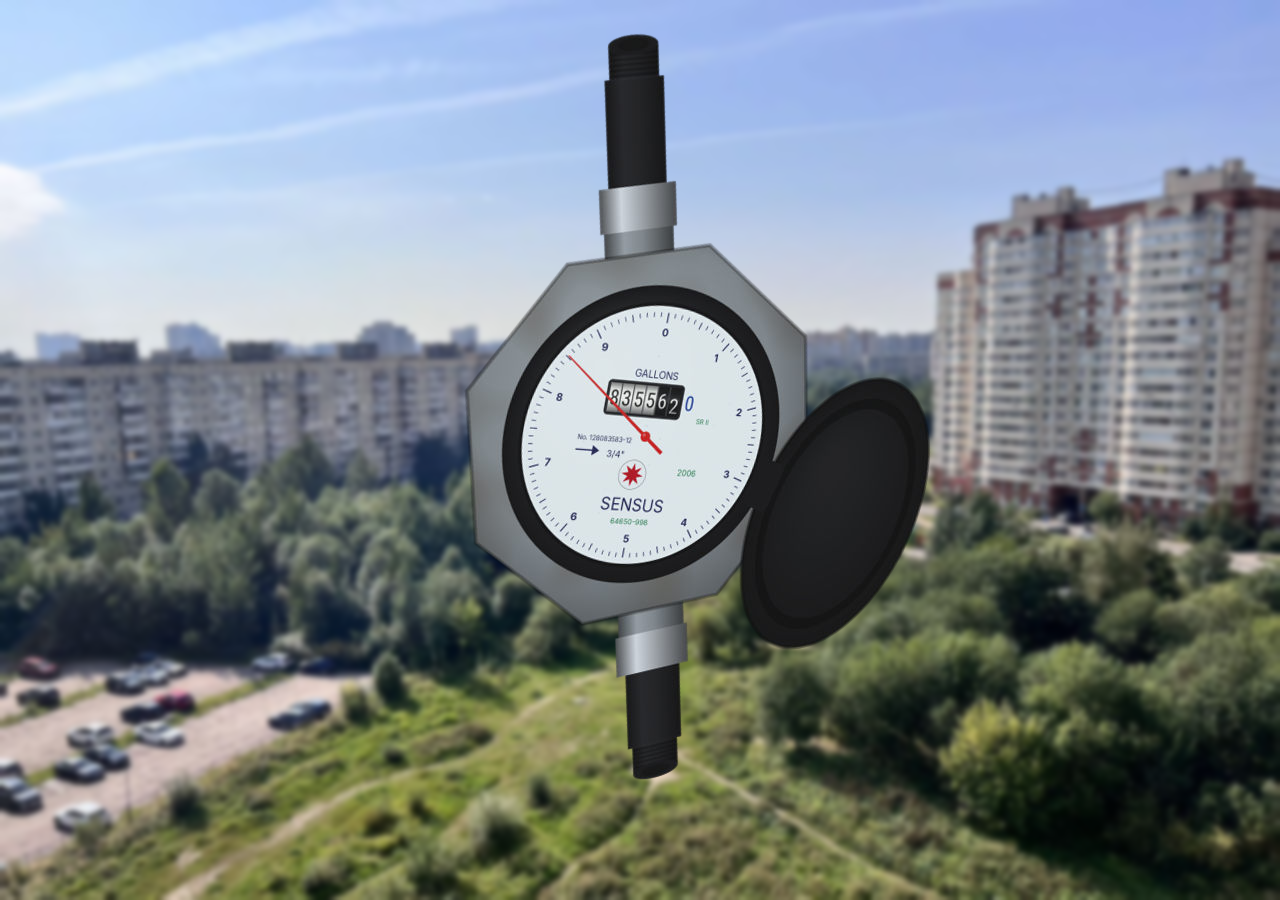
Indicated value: 8355618.5 gal
